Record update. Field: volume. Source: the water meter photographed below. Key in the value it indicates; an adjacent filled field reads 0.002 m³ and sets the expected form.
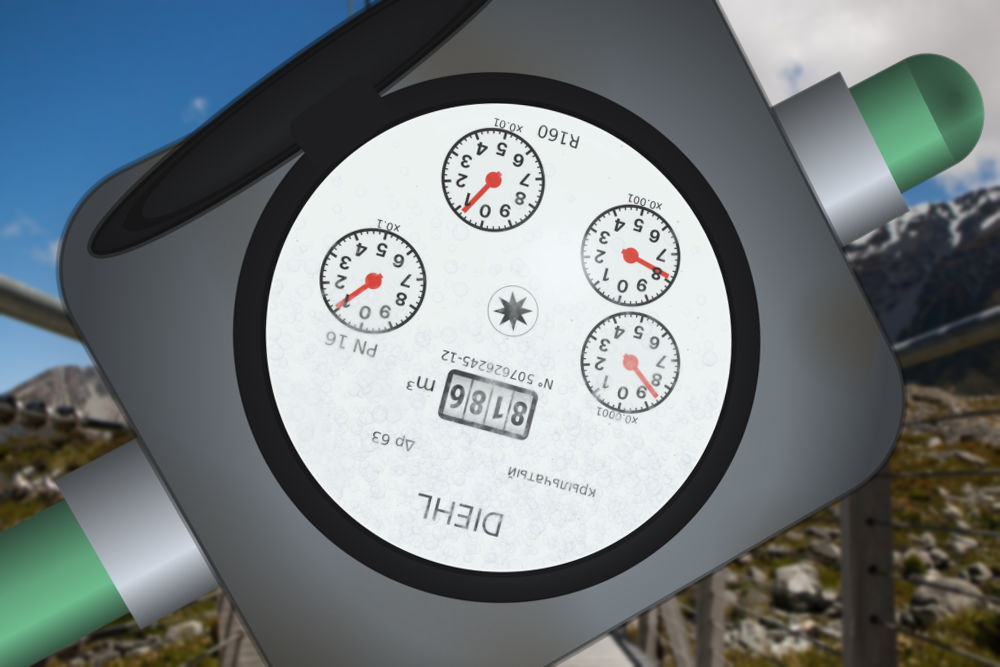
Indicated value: 8186.1078 m³
